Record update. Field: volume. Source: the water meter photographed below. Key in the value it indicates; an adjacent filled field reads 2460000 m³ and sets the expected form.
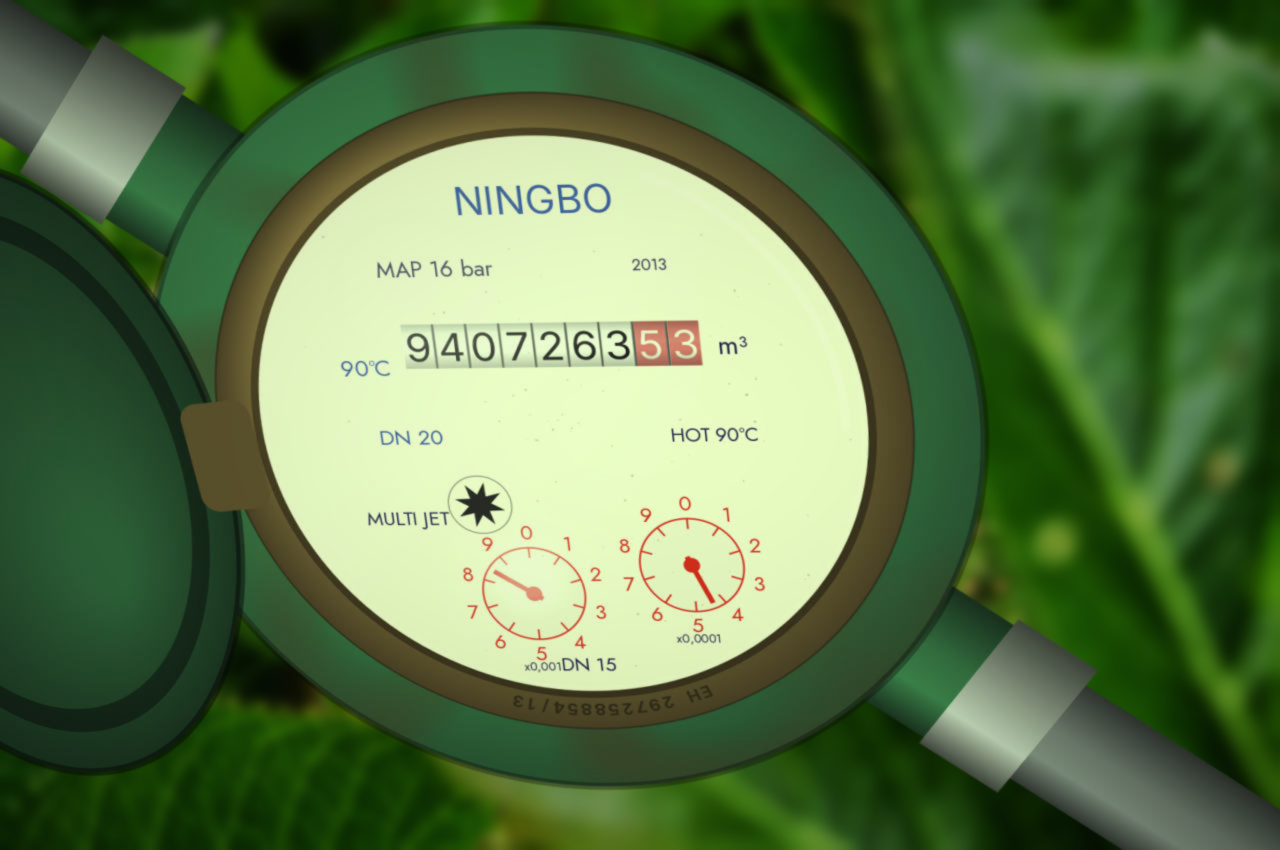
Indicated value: 9407263.5384 m³
